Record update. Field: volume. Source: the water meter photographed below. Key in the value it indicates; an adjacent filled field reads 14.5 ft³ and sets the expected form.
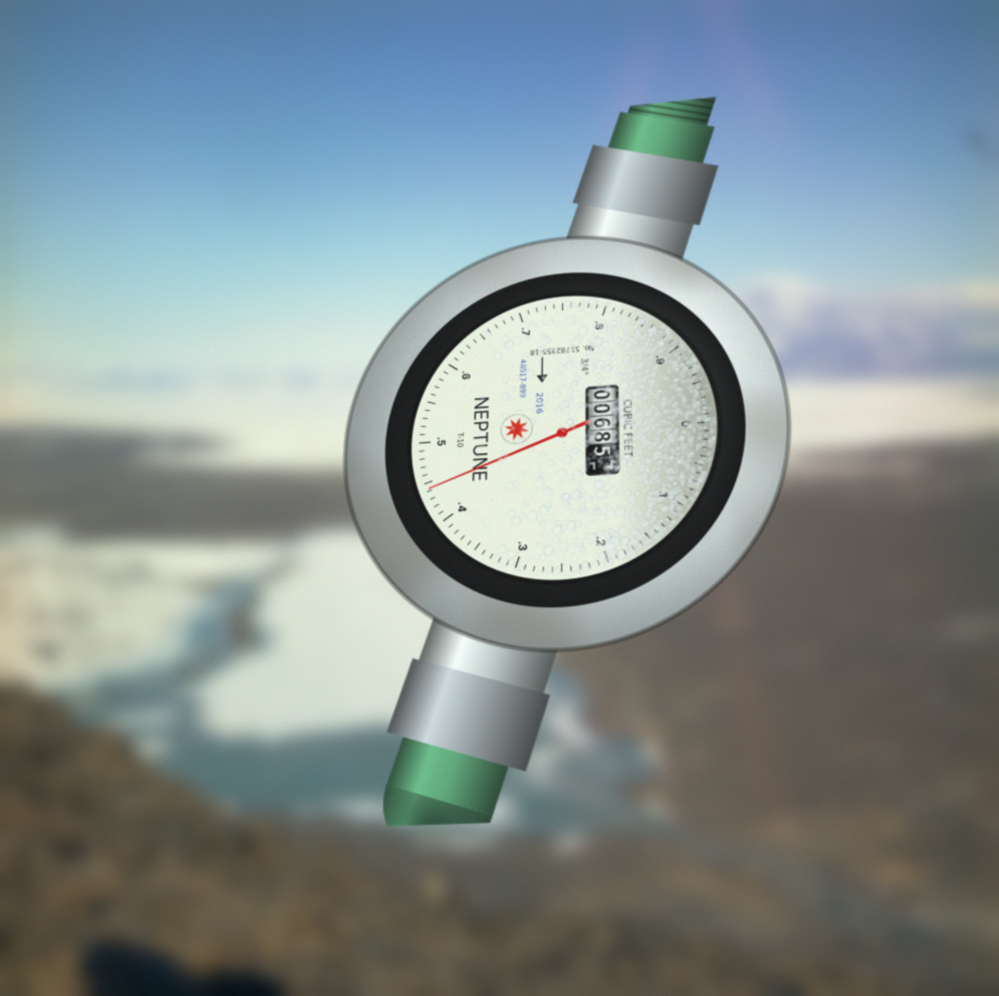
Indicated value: 6854.44 ft³
